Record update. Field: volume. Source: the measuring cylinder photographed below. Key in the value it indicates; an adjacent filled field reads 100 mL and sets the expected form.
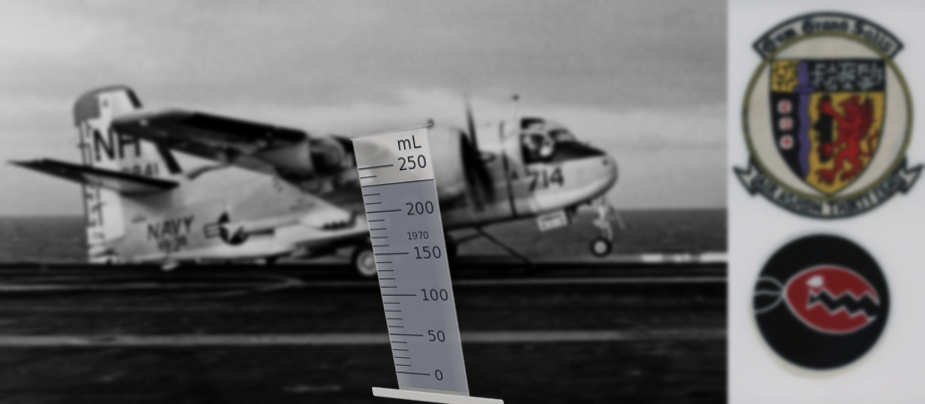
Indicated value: 230 mL
